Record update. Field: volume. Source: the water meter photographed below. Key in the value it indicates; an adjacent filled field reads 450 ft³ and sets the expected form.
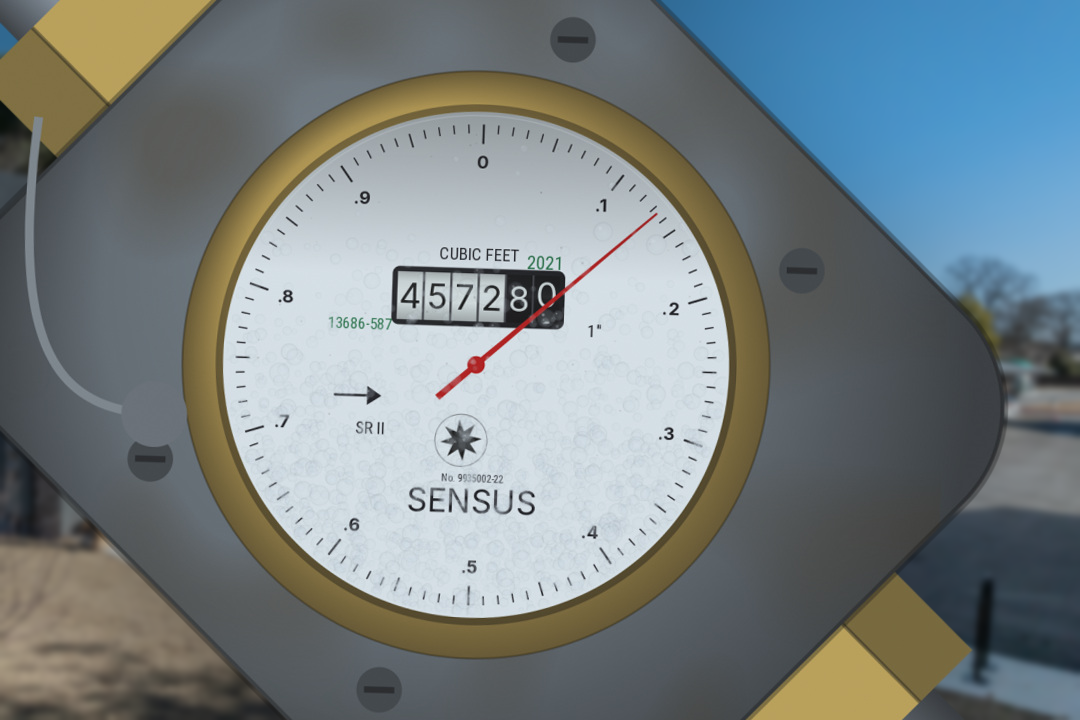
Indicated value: 457280.13 ft³
